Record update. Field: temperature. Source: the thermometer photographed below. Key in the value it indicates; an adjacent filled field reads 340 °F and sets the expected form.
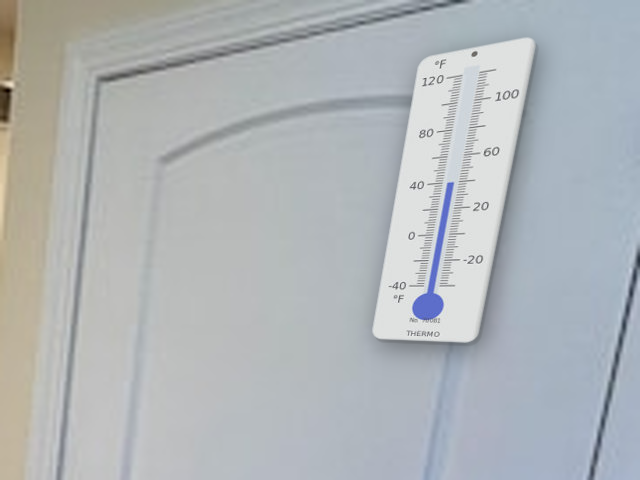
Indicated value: 40 °F
